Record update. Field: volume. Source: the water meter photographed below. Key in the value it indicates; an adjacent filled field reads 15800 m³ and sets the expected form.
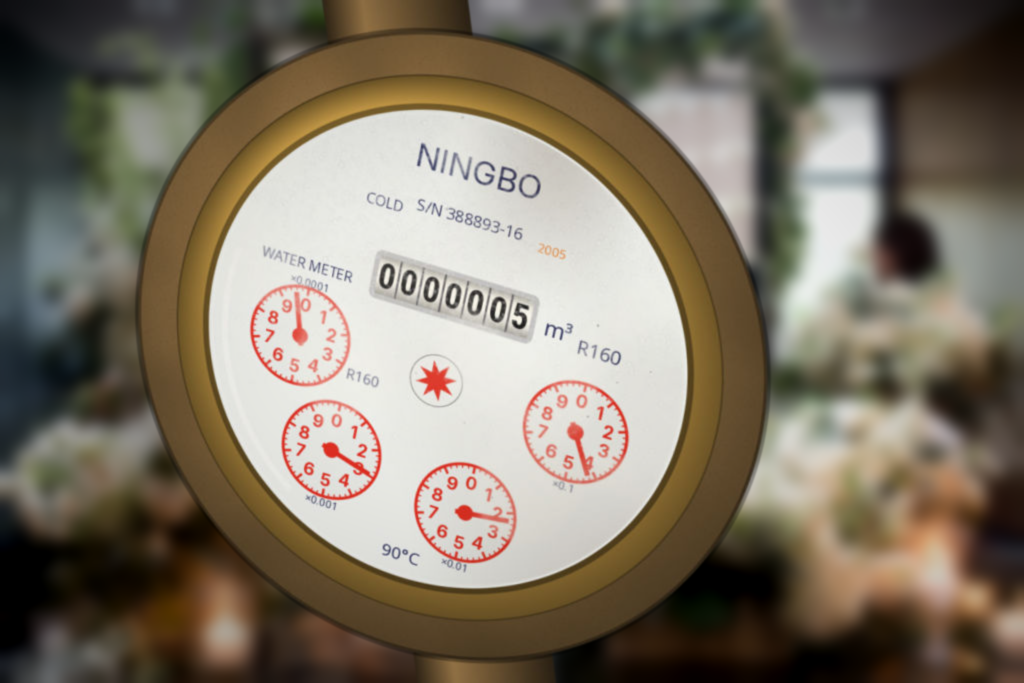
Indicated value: 5.4229 m³
